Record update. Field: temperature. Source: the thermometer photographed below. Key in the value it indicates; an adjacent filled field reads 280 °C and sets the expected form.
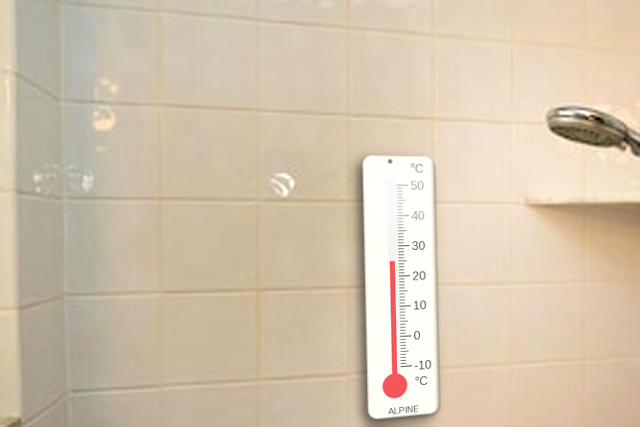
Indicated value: 25 °C
